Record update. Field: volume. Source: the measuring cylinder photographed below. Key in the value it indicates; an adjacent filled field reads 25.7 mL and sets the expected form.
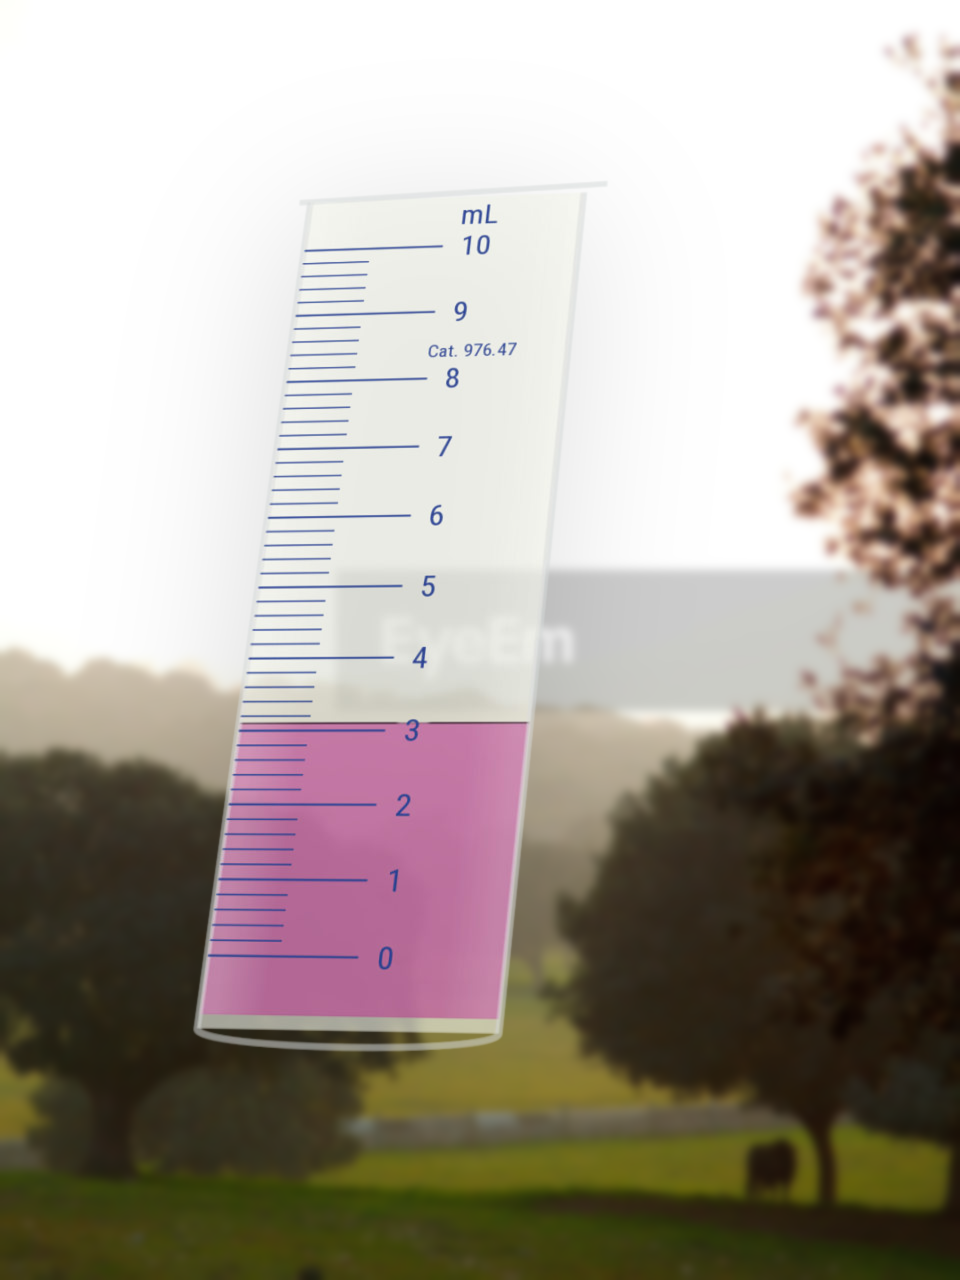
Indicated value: 3.1 mL
